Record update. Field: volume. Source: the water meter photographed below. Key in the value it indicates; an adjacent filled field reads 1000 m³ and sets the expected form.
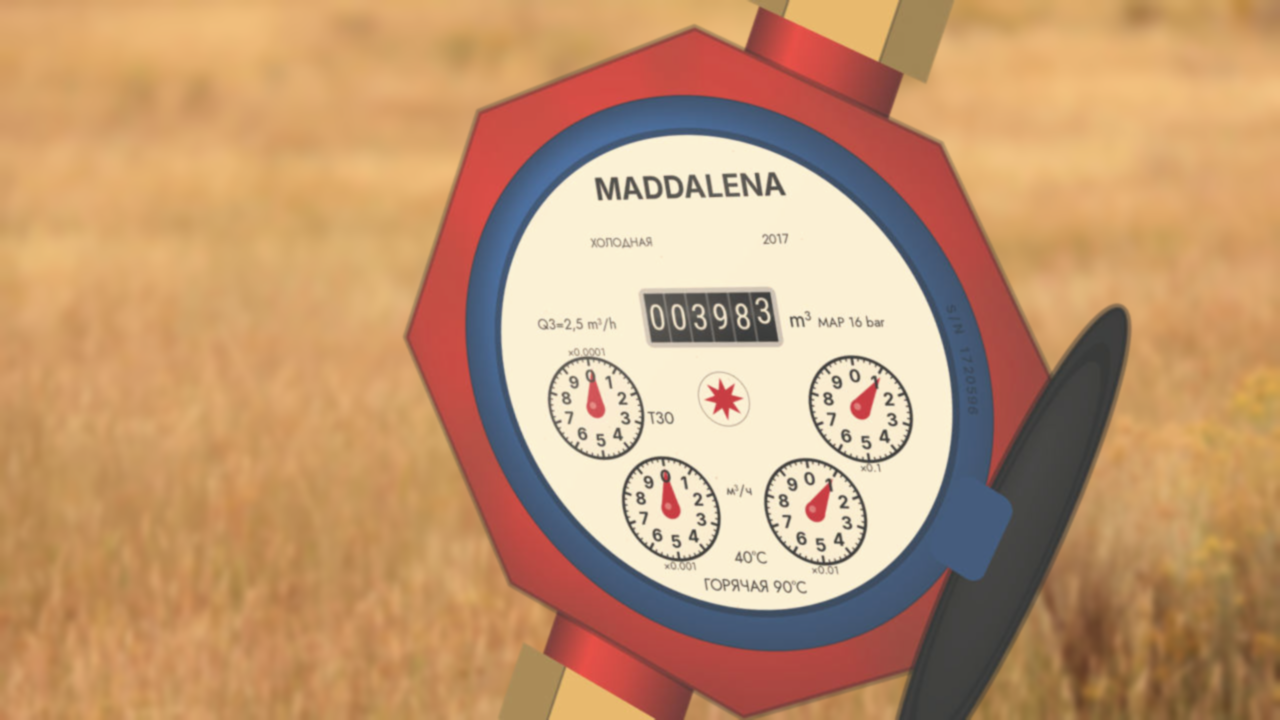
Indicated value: 3983.1100 m³
